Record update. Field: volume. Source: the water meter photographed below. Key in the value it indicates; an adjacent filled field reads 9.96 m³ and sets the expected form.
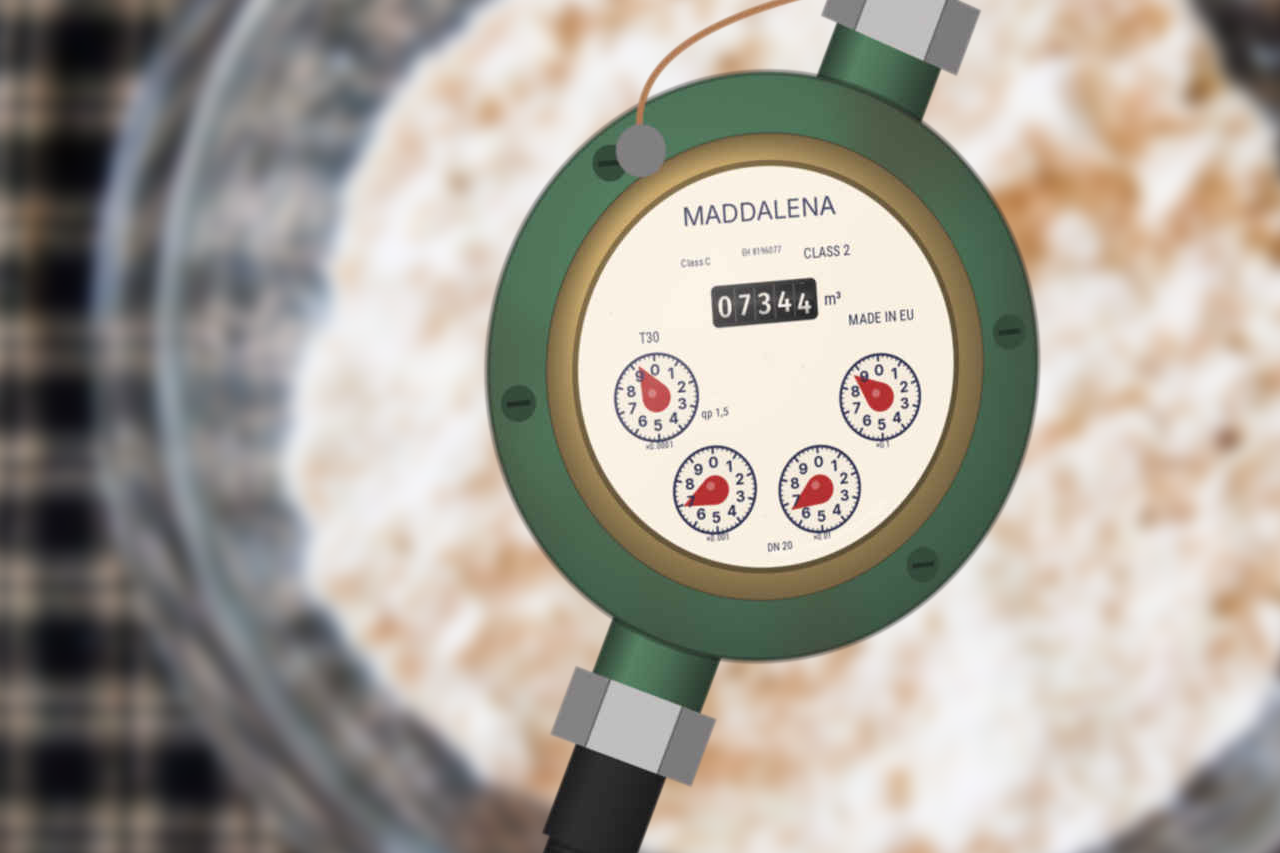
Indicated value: 7343.8669 m³
